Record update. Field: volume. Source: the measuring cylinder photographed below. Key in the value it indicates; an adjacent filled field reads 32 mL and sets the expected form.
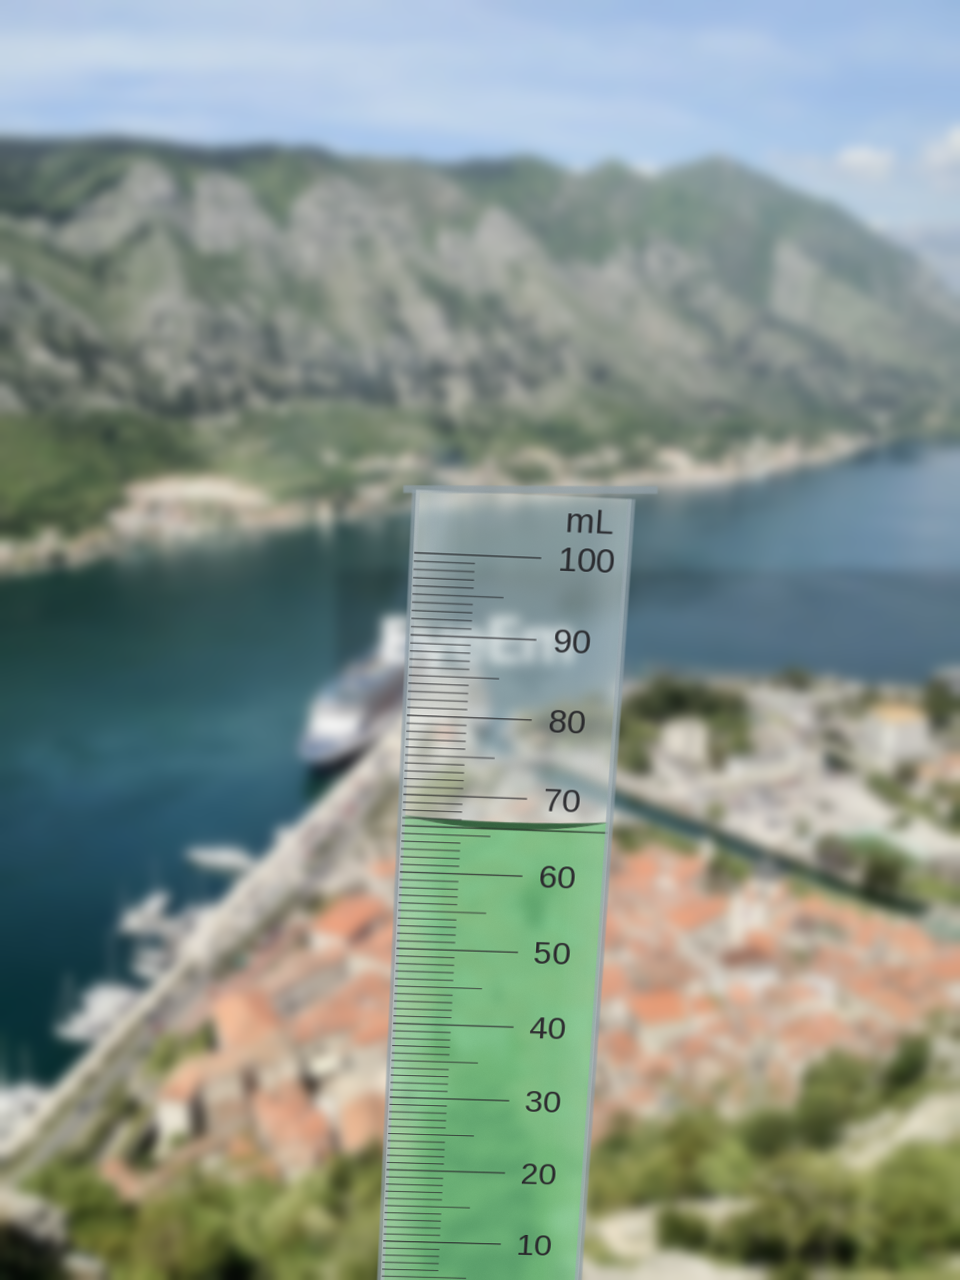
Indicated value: 66 mL
